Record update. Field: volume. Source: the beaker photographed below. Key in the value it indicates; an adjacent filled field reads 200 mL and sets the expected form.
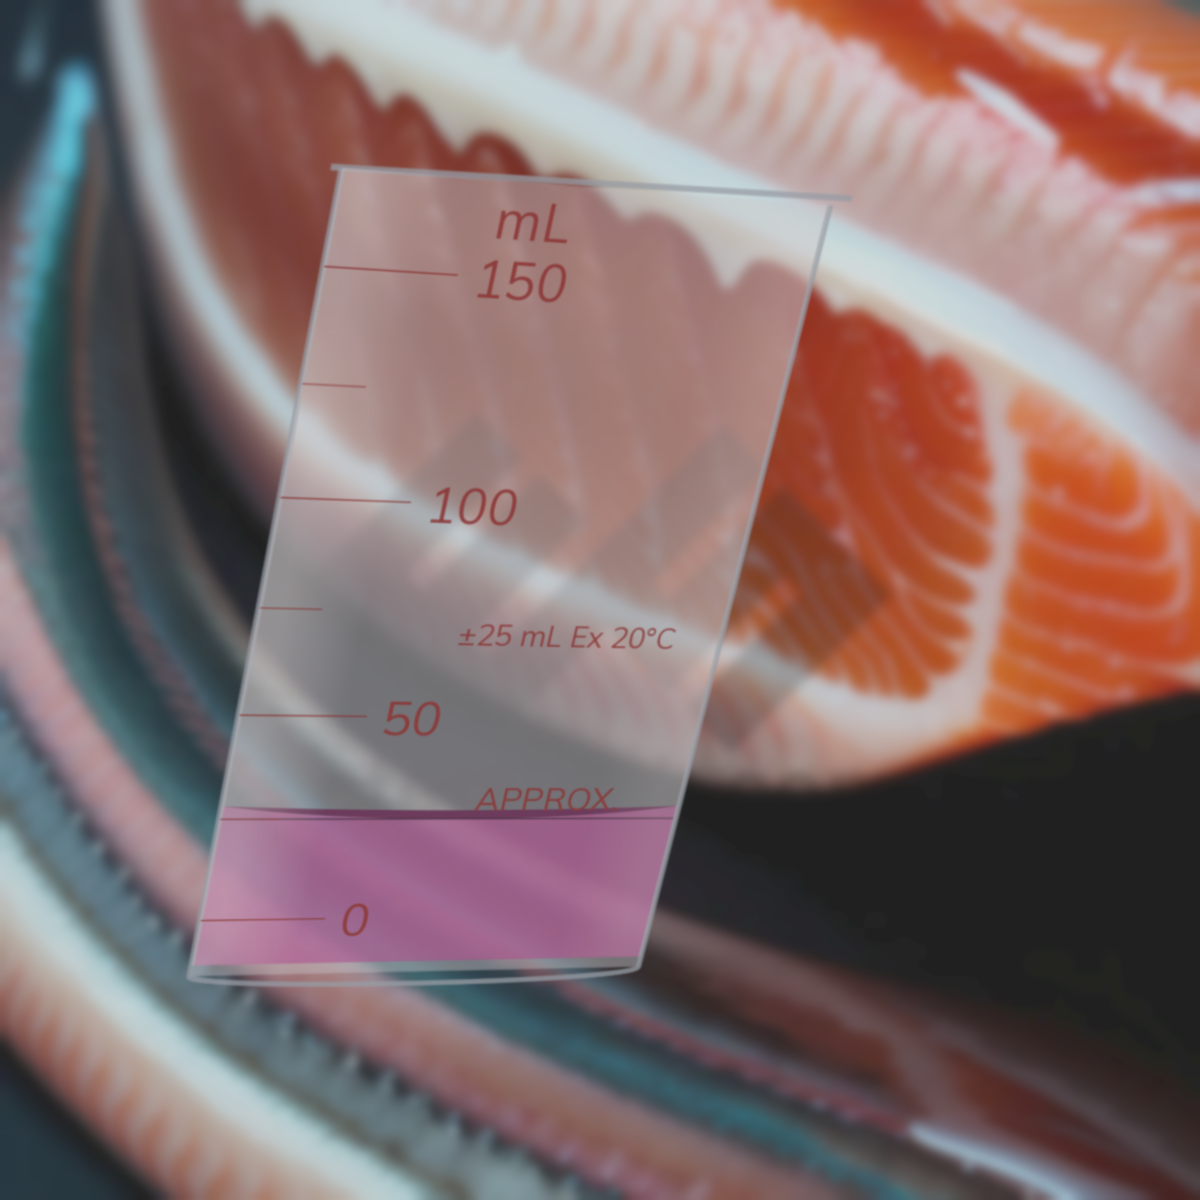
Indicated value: 25 mL
